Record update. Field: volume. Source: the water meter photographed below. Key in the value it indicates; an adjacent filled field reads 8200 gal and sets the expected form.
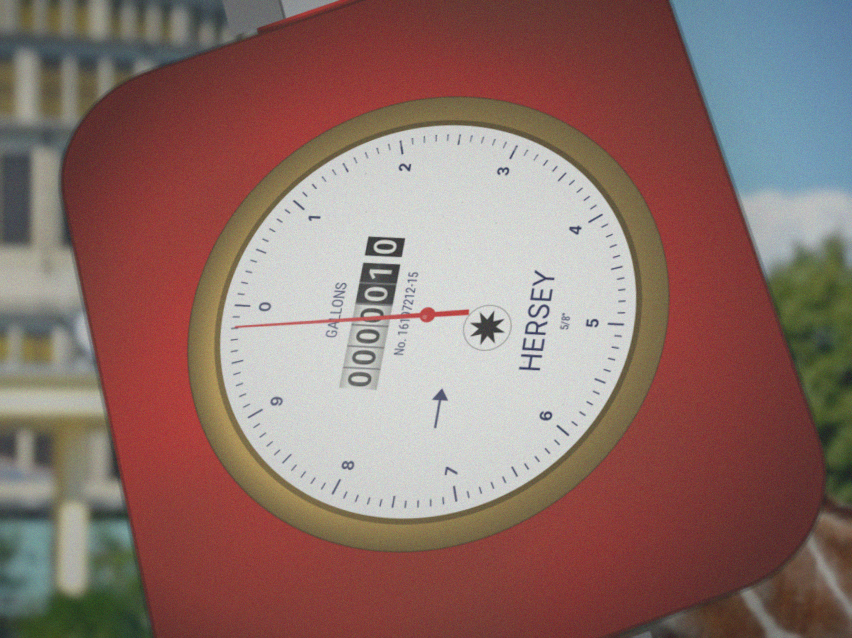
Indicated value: 9.8 gal
